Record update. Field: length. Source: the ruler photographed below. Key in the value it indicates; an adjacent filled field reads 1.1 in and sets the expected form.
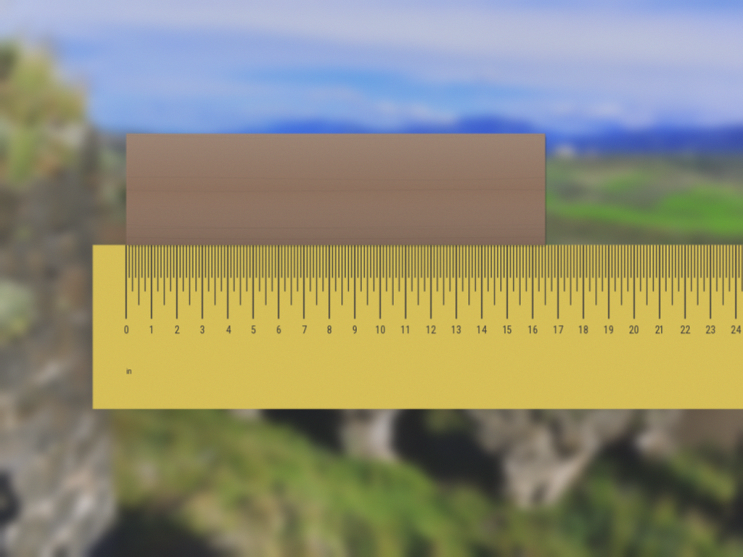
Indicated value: 16.5 in
